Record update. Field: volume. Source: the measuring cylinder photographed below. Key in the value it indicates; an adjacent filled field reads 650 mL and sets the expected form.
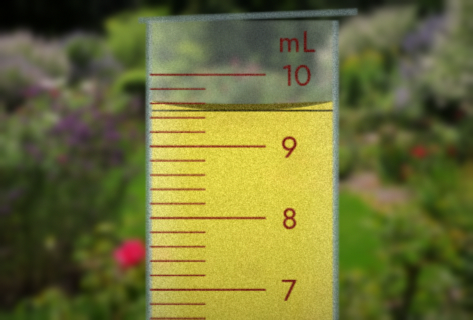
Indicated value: 9.5 mL
